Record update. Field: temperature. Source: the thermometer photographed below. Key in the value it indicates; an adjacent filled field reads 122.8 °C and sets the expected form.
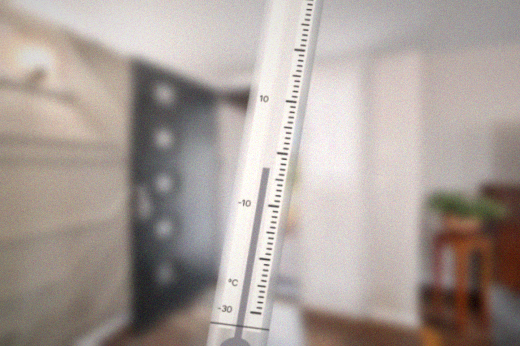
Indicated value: -3 °C
